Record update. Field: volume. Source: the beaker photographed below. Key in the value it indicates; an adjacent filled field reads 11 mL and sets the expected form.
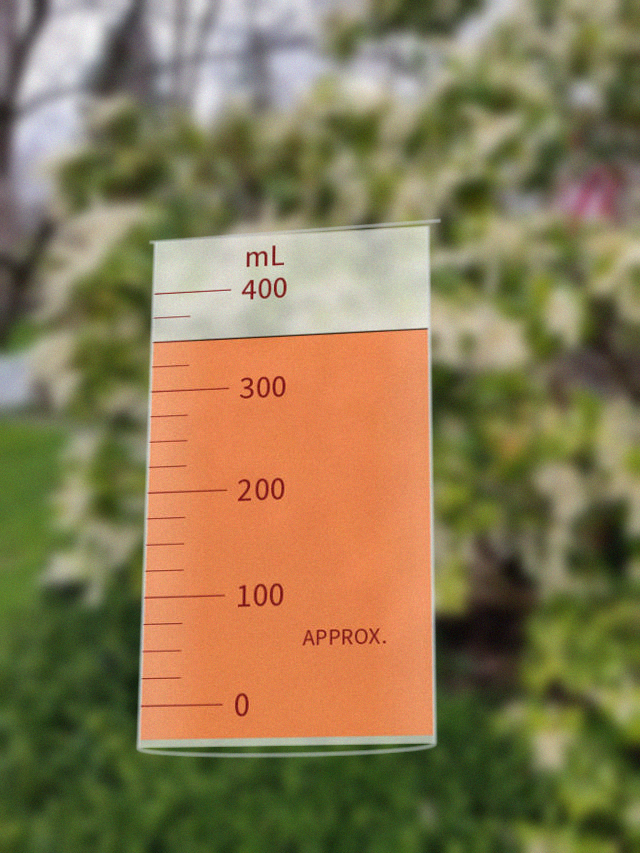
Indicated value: 350 mL
